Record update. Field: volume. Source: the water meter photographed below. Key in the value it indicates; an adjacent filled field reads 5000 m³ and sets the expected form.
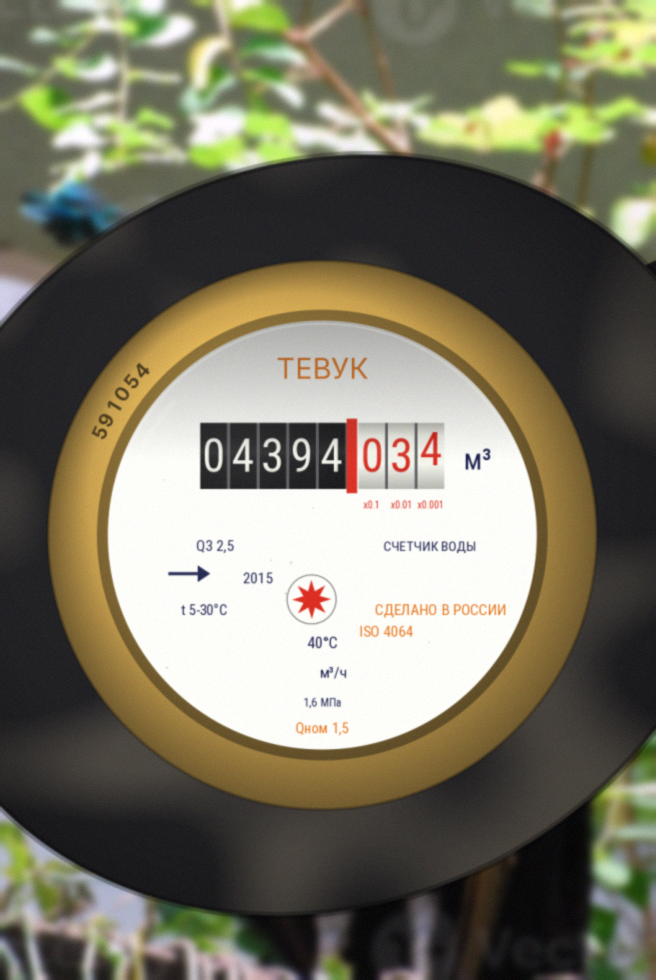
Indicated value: 4394.034 m³
